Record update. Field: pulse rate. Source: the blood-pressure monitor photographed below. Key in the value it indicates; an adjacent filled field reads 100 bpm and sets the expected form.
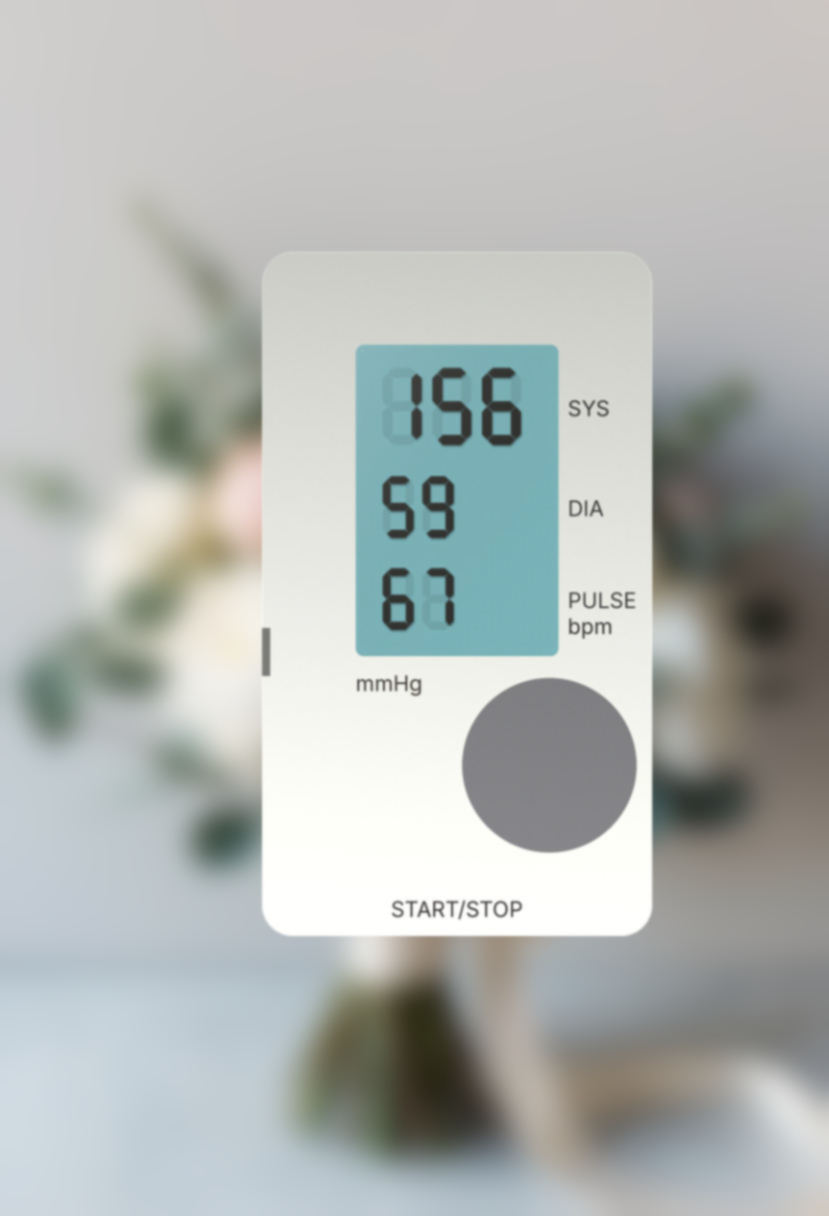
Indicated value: 67 bpm
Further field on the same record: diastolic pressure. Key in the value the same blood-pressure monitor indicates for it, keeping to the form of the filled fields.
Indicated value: 59 mmHg
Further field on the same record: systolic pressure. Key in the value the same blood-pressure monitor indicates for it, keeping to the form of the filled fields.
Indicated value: 156 mmHg
